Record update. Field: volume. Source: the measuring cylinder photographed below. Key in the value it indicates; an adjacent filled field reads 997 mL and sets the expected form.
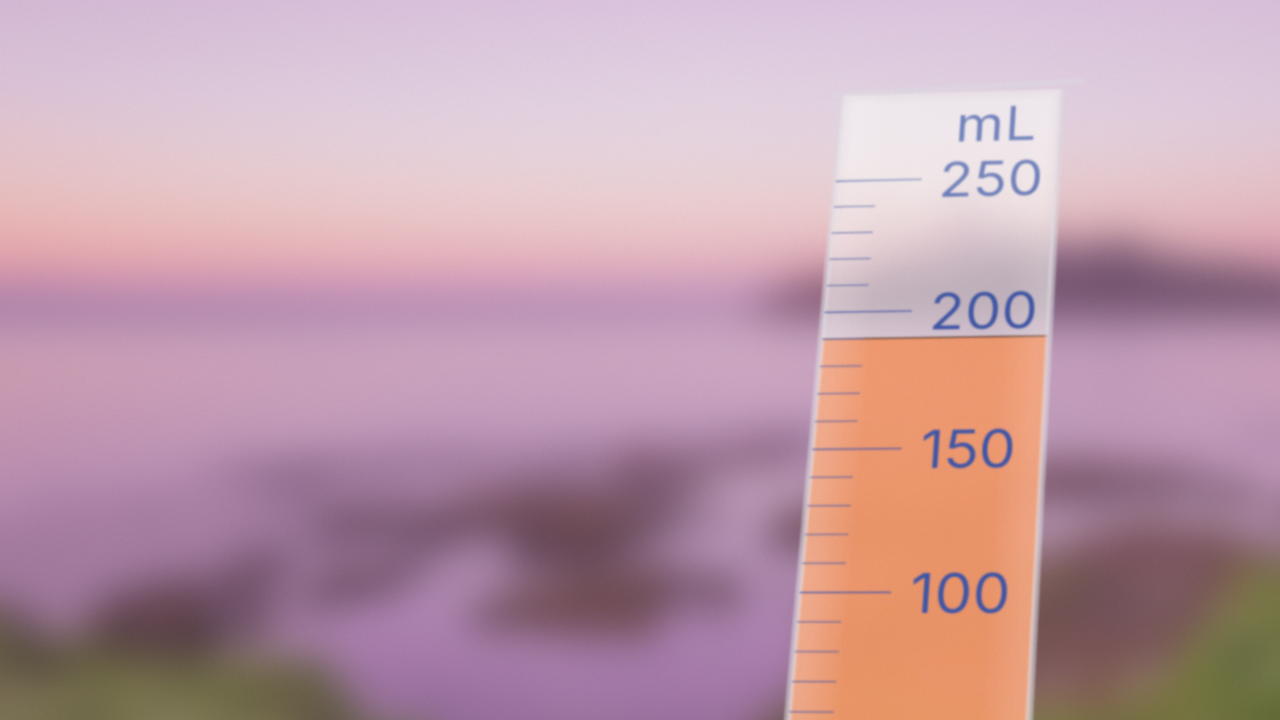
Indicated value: 190 mL
